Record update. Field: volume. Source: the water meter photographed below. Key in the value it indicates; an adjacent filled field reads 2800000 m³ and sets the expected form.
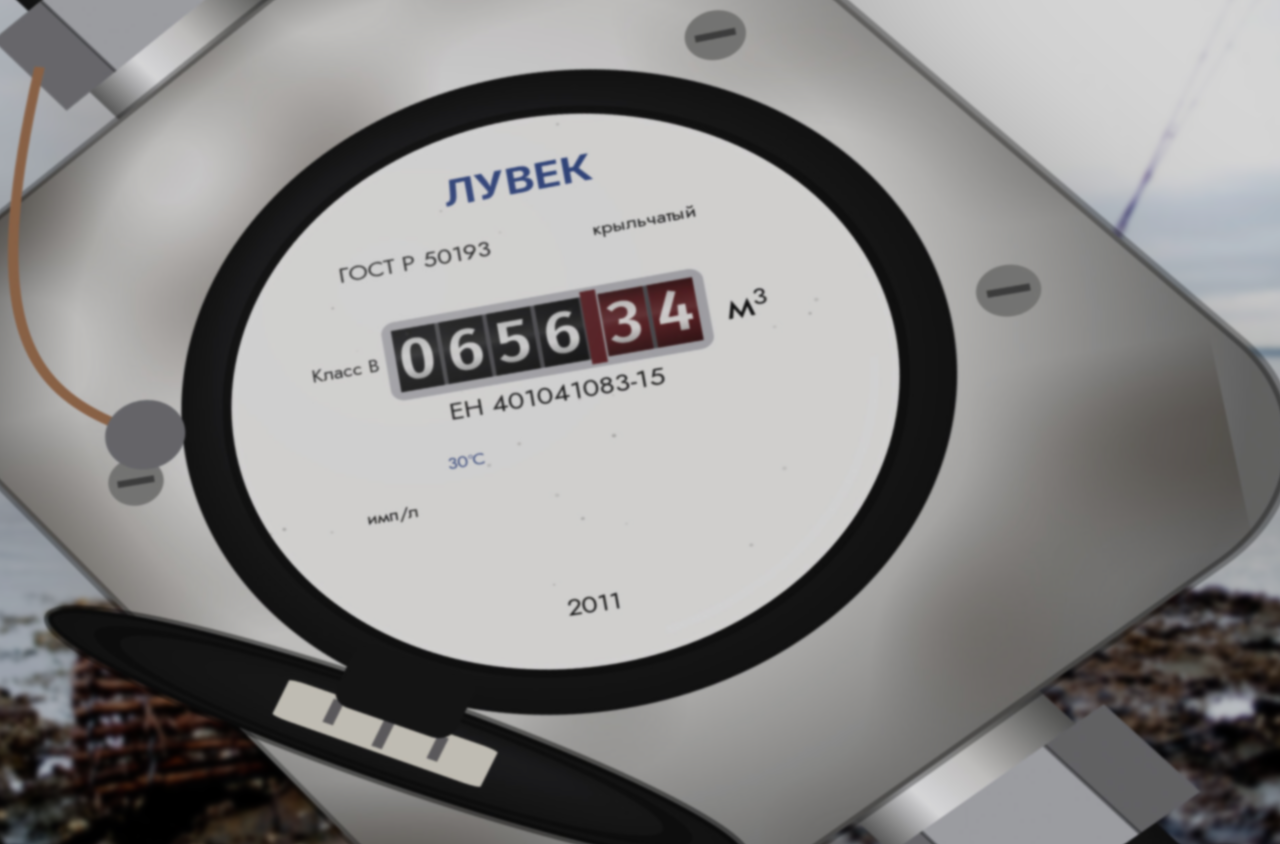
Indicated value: 656.34 m³
